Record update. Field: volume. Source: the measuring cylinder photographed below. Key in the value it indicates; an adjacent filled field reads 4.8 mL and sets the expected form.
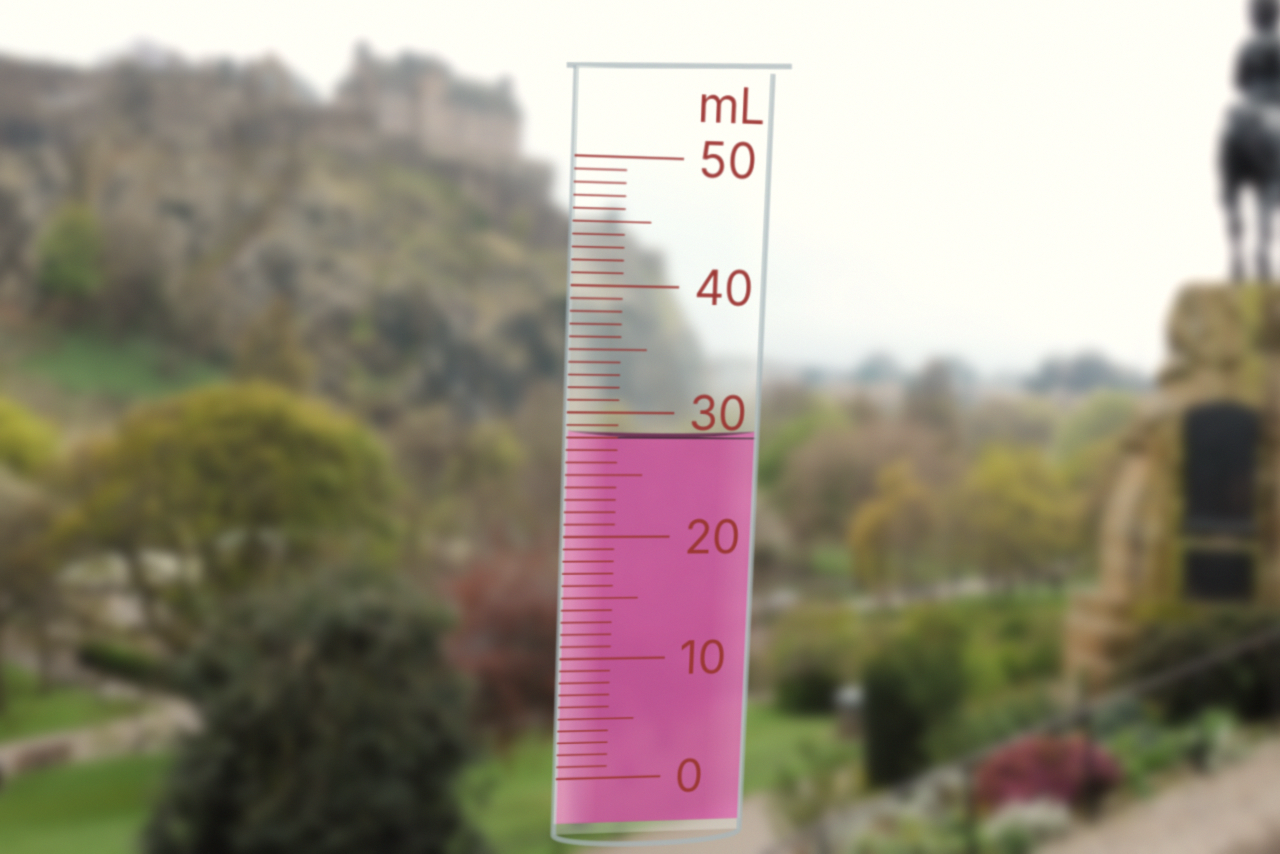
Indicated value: 28 mL
